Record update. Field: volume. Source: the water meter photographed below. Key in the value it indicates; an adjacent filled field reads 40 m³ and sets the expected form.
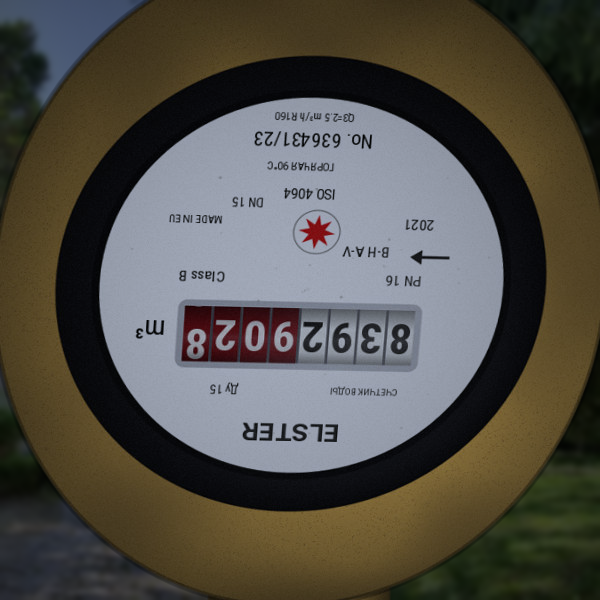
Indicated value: 8392.9028 m³
